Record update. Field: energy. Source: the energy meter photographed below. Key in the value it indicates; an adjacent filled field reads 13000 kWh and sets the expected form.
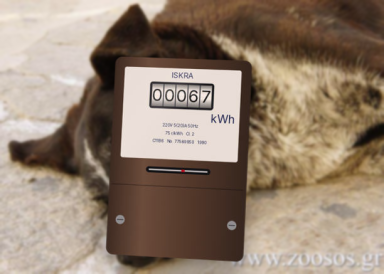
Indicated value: 67 kWh
